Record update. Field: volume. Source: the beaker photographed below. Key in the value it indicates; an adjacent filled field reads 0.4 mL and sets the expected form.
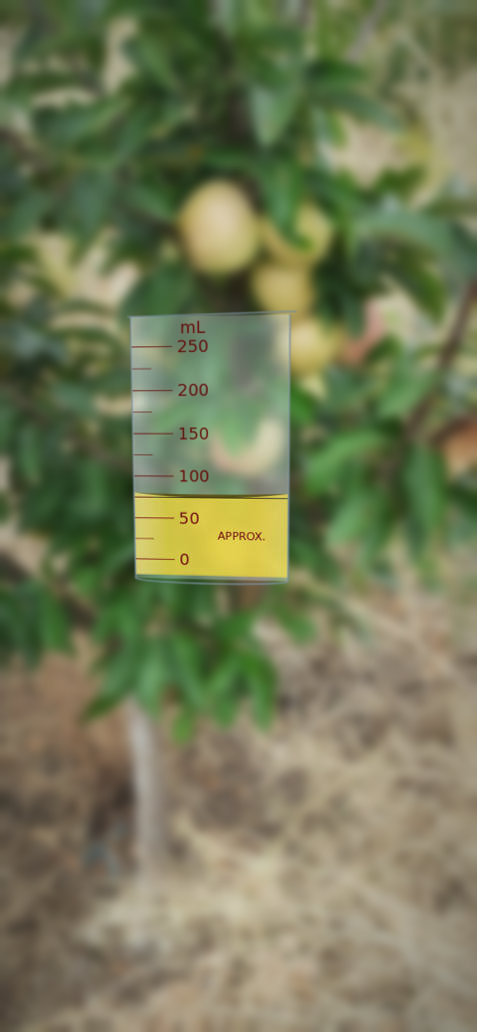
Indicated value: 75 mL
